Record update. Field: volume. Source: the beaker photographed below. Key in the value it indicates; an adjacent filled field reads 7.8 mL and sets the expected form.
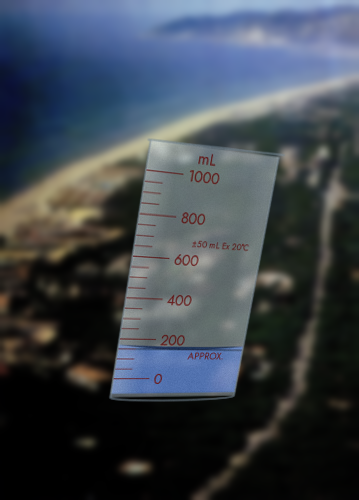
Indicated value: 150 mL
